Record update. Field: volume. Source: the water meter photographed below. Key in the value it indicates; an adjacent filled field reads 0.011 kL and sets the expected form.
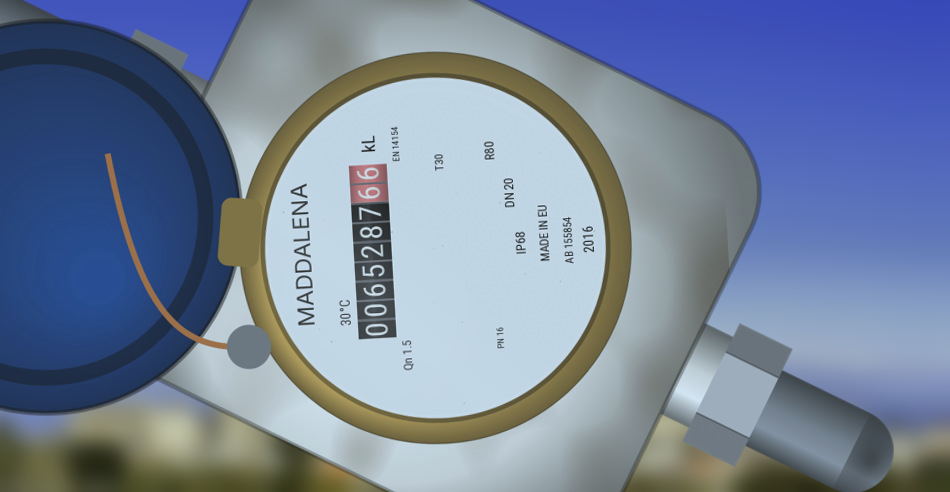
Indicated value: 65287.66 kL
